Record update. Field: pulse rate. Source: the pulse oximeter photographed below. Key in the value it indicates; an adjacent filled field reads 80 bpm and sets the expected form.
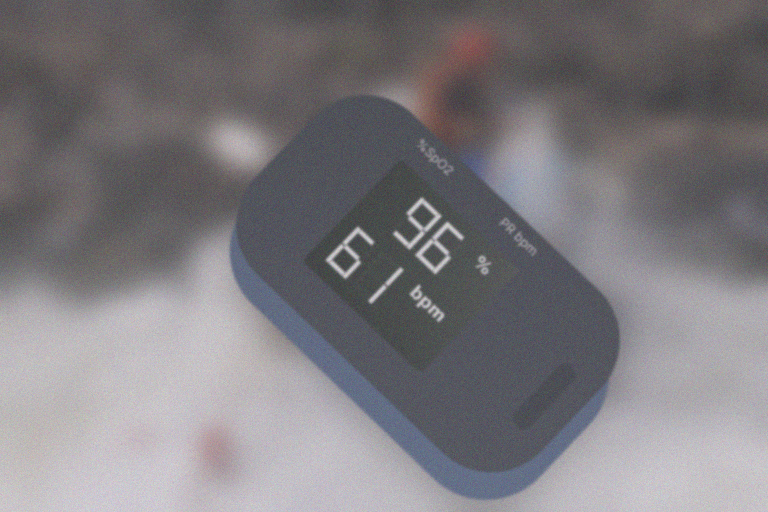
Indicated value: 61 bpm
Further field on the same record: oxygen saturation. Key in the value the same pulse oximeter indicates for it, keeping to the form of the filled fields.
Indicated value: 96 %
